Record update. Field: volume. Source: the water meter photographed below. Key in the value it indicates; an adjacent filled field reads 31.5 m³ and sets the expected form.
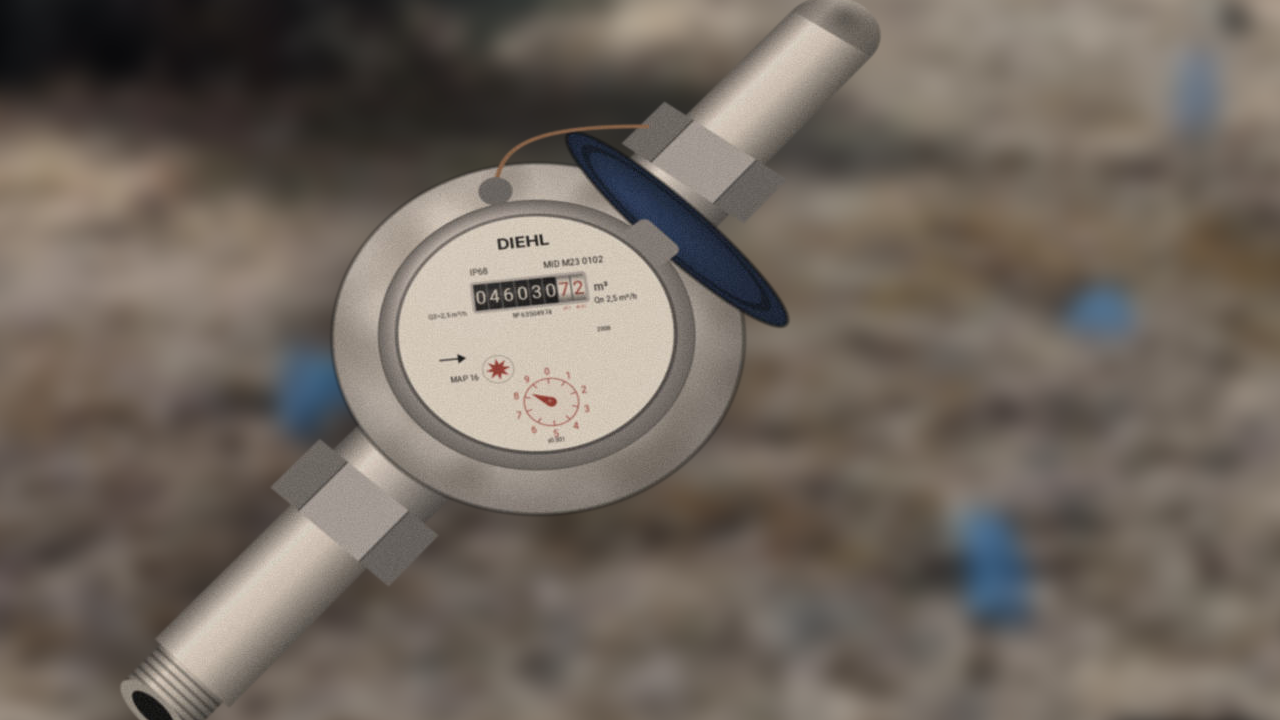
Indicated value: 46030.728 m³
